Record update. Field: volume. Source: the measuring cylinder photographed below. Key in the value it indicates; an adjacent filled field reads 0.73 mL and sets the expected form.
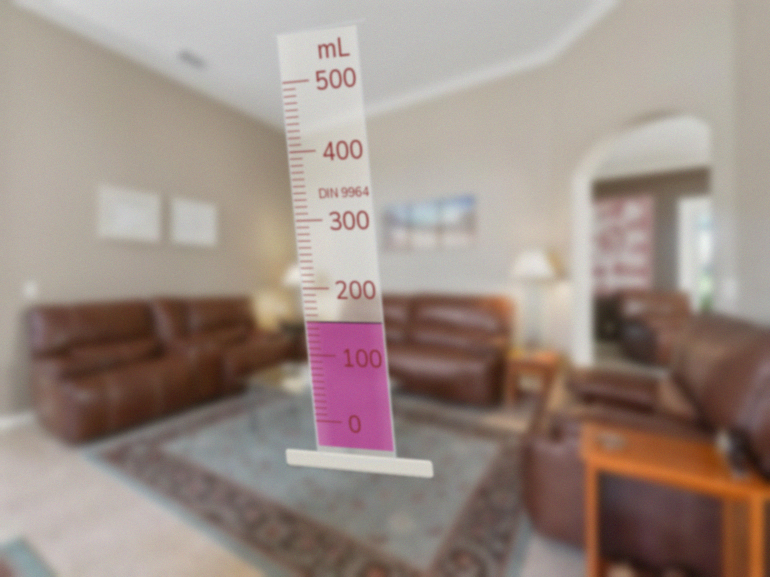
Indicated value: 150 mL
